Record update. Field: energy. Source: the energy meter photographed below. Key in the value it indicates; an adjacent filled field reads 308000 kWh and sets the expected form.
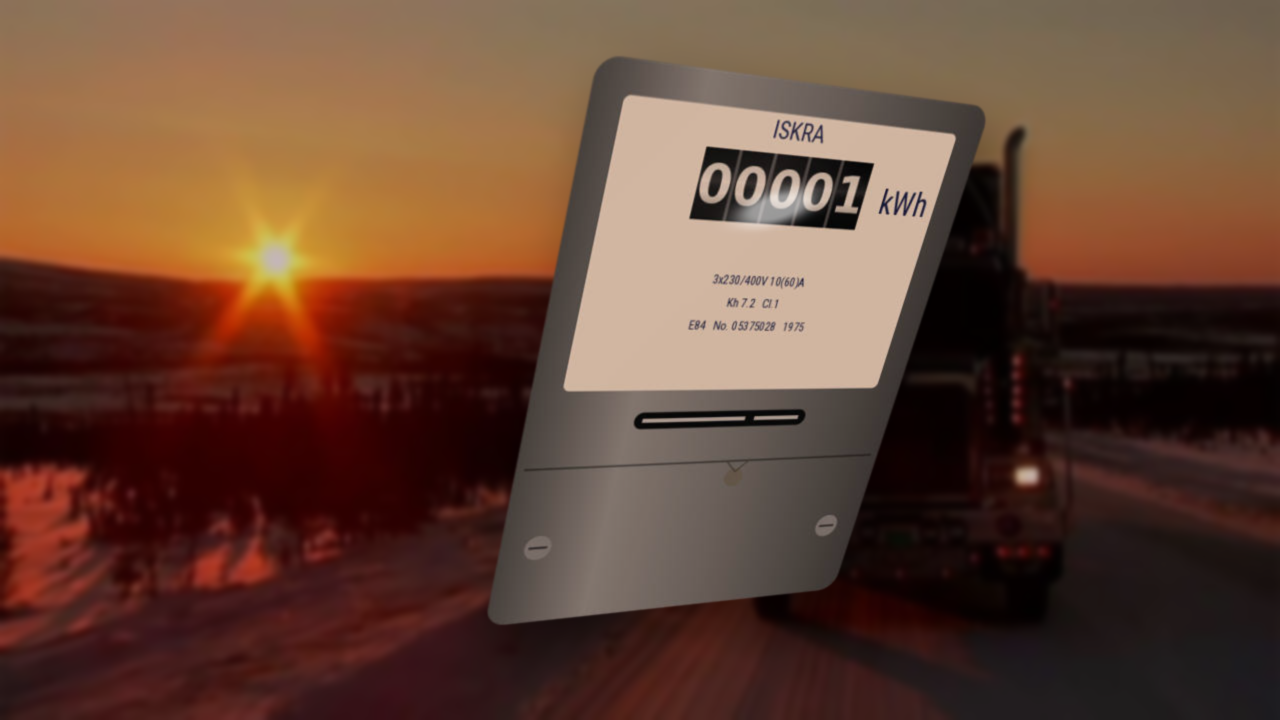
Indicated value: 1 kWh
